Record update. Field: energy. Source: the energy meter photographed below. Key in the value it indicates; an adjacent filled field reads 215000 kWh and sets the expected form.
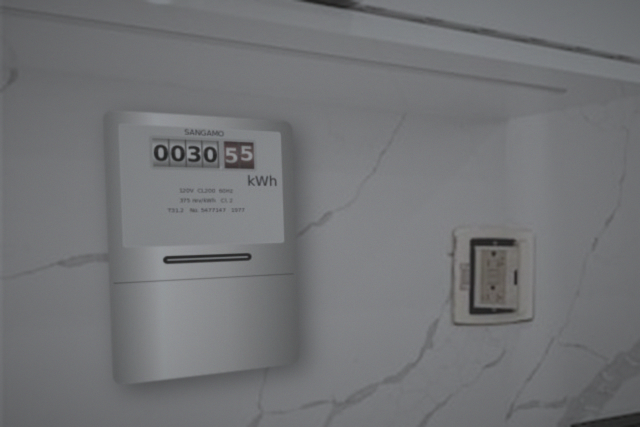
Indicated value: 30.55 kWh
